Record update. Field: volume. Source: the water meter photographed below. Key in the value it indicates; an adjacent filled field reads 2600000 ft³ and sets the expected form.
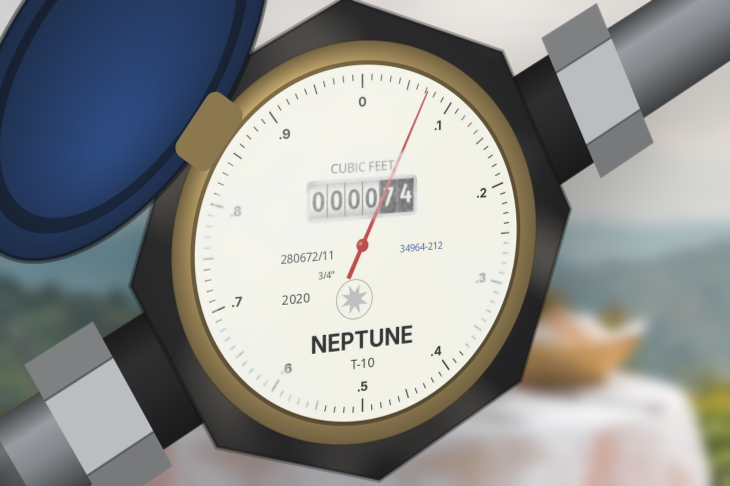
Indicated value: 74.07 ft³
